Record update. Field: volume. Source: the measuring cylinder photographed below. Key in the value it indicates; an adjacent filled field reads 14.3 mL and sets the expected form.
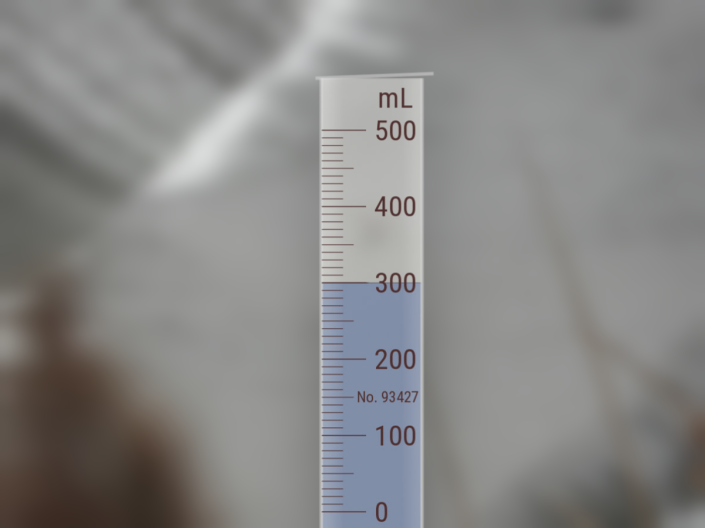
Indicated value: 300 mL
